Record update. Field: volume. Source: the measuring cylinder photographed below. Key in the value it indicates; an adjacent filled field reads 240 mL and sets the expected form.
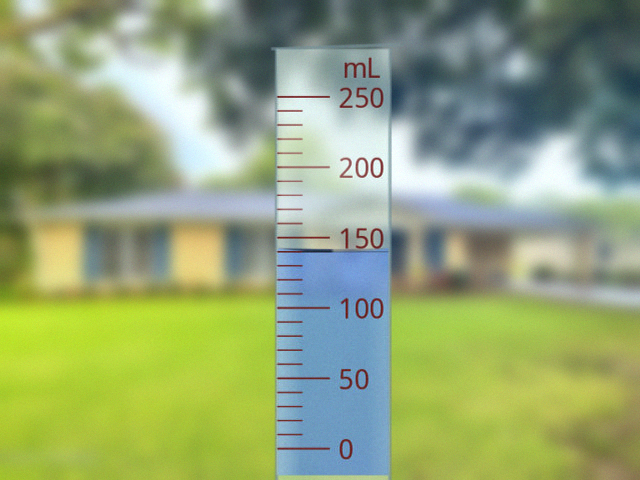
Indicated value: 140 mL
